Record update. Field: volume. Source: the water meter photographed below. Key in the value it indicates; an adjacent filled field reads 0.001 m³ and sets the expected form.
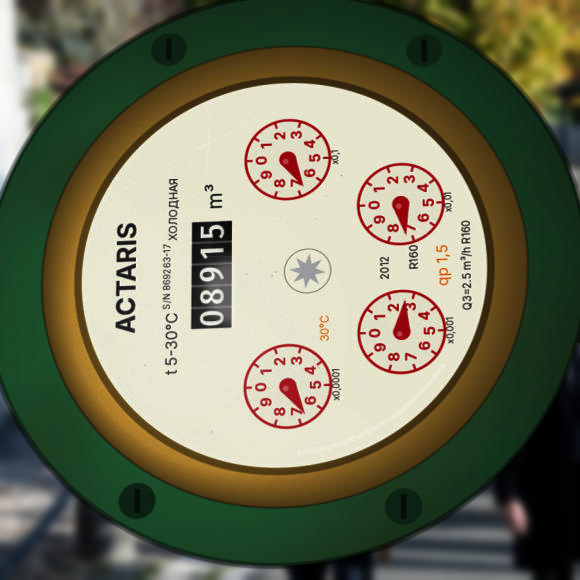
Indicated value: 8915.6726 m³
